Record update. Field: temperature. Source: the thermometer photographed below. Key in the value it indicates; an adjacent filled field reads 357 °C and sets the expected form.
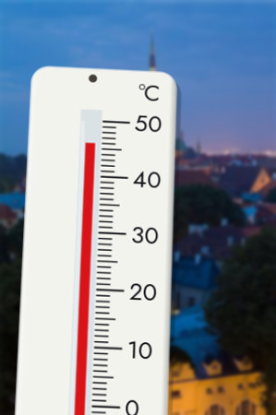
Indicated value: 46 °C
